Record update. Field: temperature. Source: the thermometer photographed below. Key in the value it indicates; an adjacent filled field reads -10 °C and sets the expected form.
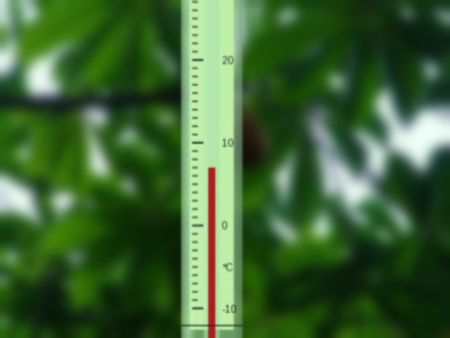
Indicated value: 7 °C
